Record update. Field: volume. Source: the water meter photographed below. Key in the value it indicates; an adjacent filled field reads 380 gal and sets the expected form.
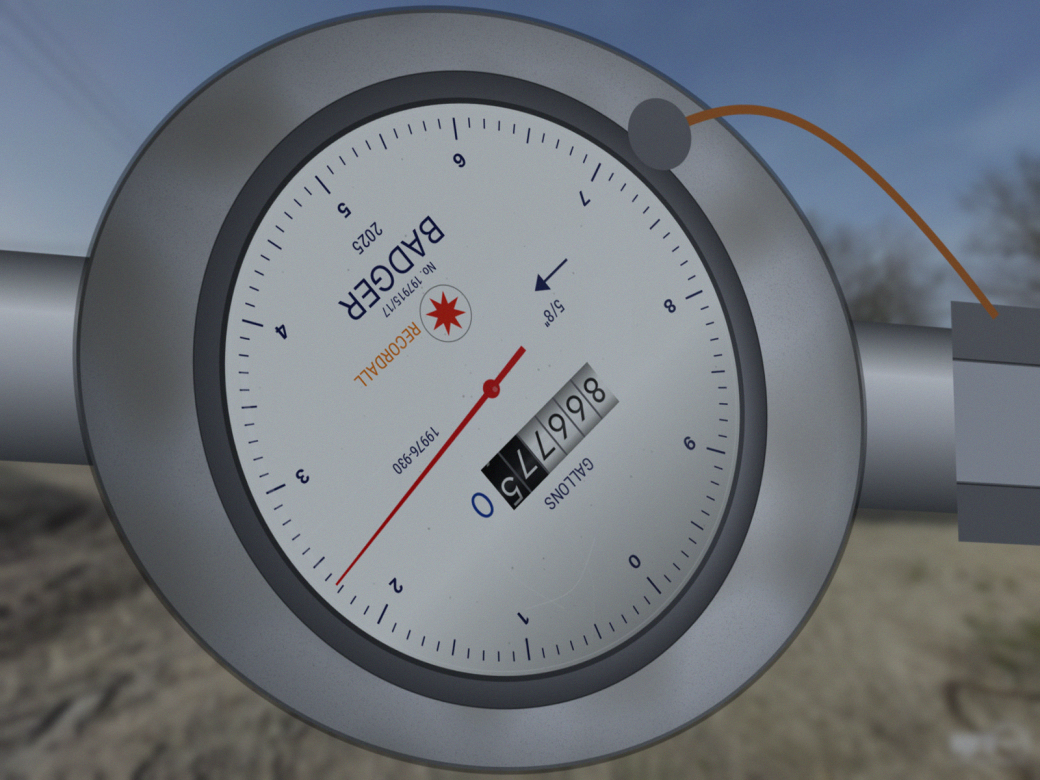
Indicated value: 8667752.3 gal
